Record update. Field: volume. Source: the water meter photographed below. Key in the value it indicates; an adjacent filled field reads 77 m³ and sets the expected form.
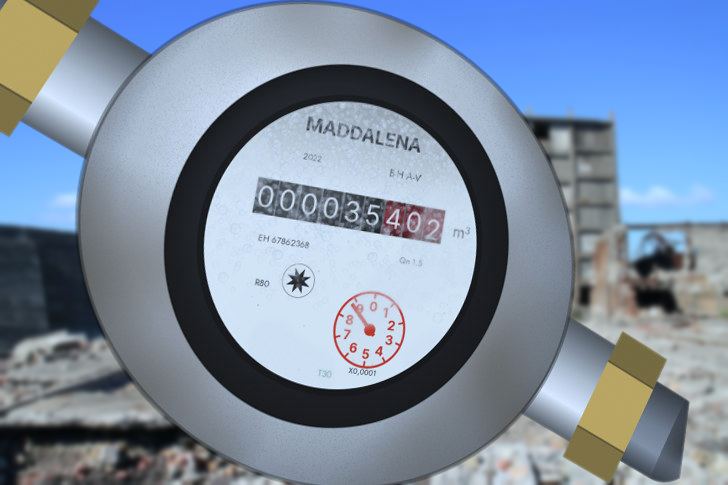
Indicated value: 35.4018 m³
